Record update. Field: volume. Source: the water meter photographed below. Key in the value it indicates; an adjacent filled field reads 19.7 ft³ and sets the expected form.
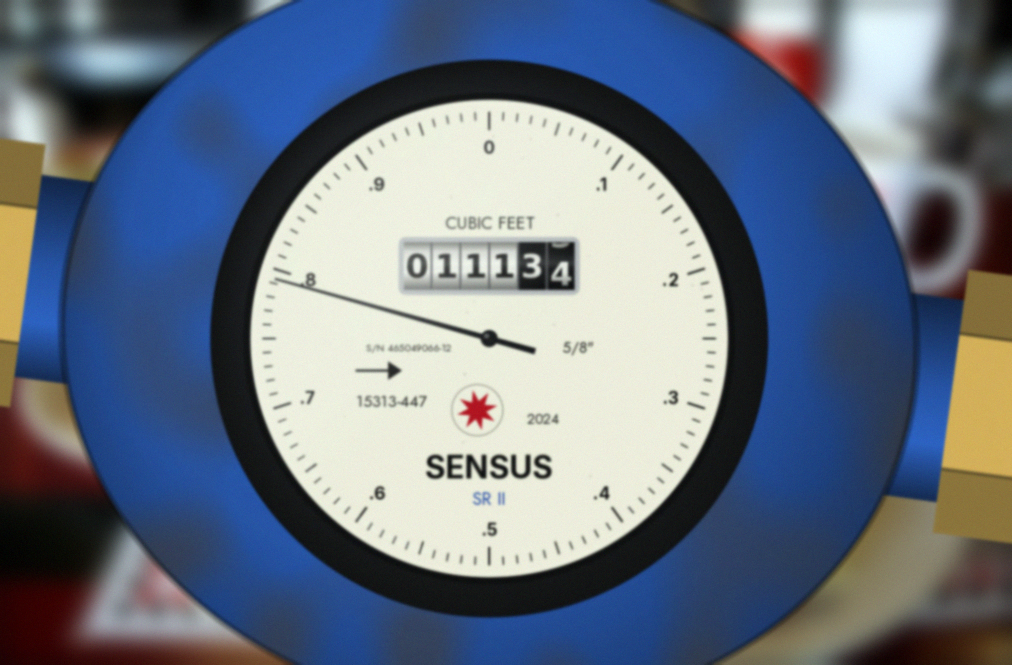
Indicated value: 11133.79 ft³
